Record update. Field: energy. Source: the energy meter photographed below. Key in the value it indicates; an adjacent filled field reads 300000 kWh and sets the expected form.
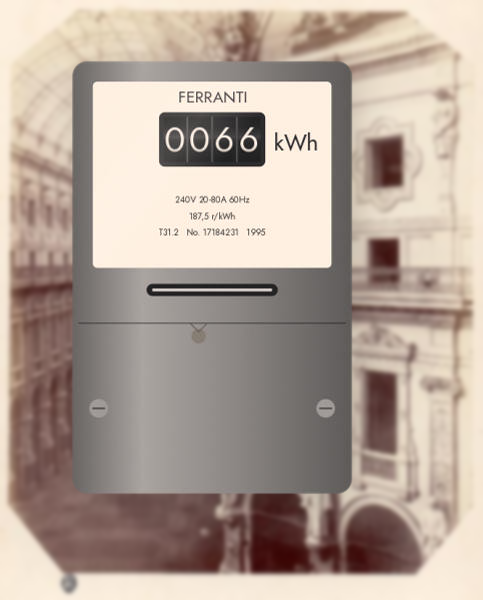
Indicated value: 66 kWh
